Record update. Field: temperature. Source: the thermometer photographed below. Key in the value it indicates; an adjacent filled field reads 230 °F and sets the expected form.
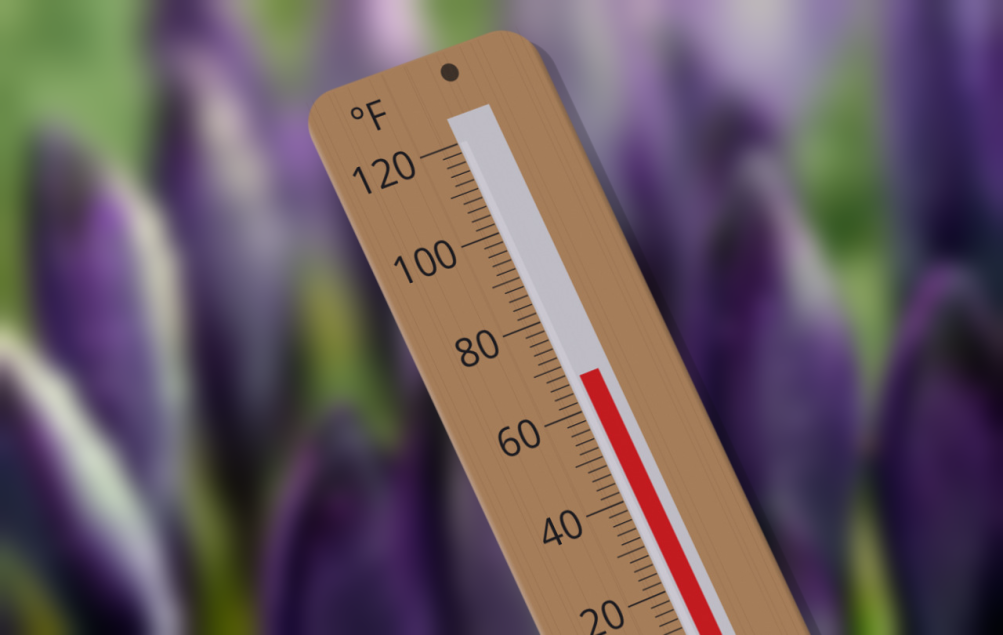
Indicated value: 67 °F
